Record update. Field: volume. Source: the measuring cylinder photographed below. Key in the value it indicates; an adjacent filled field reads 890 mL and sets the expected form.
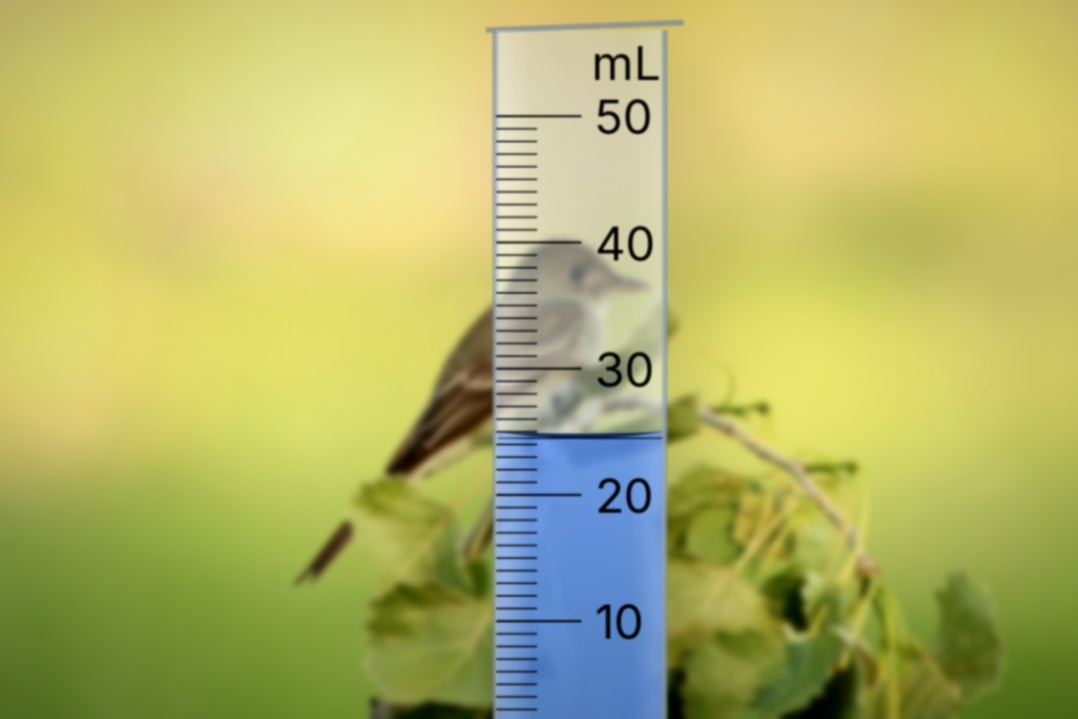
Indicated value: 24.5 mL
